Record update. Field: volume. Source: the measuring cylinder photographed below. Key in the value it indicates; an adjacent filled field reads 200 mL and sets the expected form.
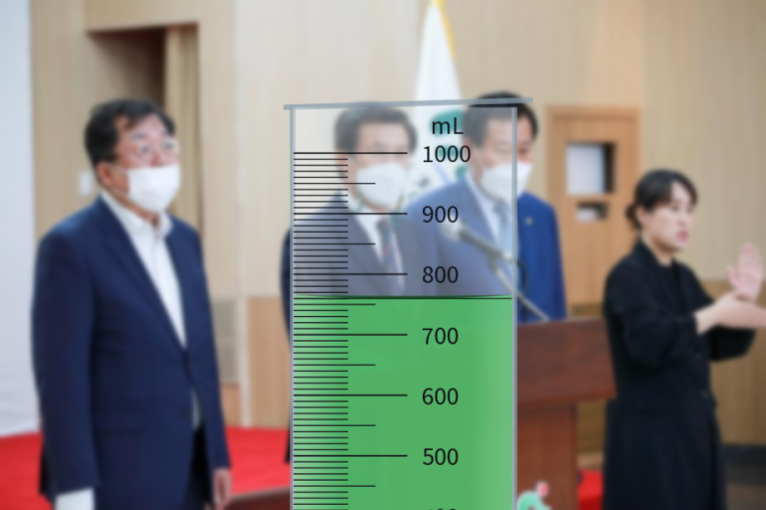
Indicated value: 760 mL
